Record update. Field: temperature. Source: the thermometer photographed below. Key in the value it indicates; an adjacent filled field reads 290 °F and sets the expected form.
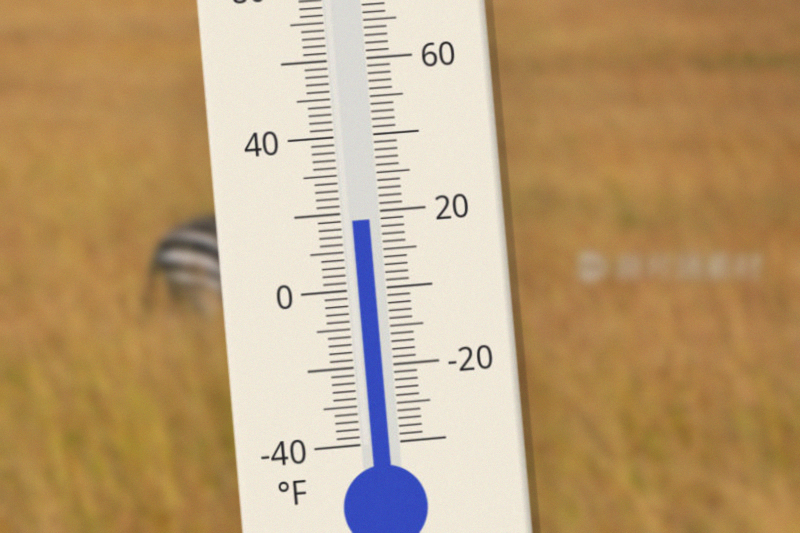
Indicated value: 18 °F
